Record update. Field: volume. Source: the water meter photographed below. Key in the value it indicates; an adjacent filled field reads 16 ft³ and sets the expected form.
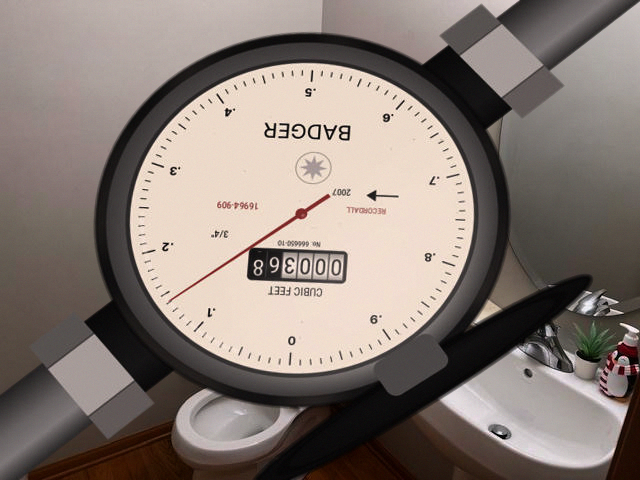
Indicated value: 368.14 ft³
